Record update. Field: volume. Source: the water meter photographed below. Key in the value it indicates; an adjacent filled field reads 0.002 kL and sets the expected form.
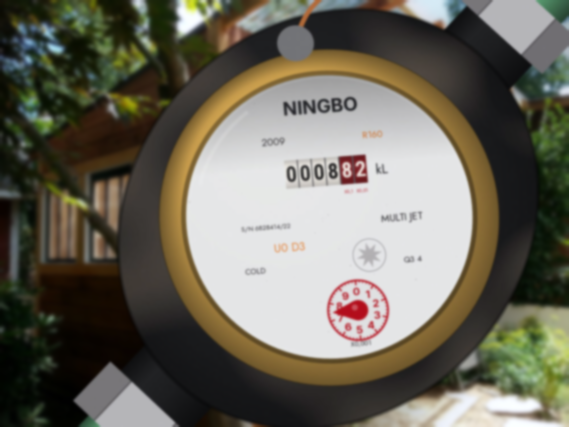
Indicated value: 8.827 kL
